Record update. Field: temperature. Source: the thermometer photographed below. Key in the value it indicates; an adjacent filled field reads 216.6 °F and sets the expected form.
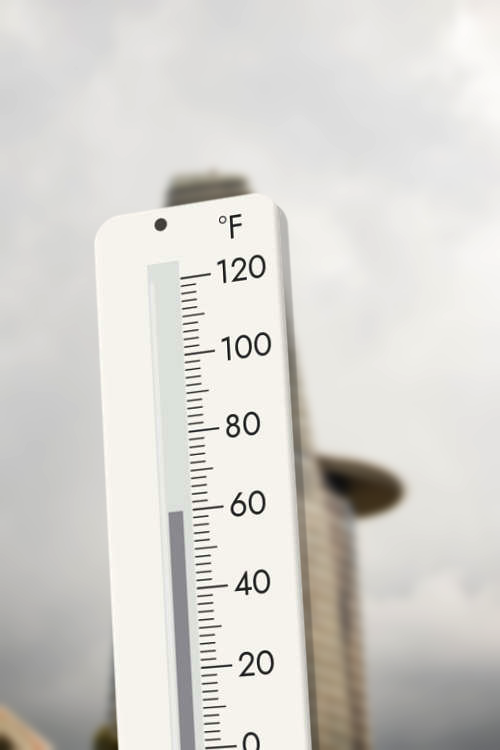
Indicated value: 60 °F
